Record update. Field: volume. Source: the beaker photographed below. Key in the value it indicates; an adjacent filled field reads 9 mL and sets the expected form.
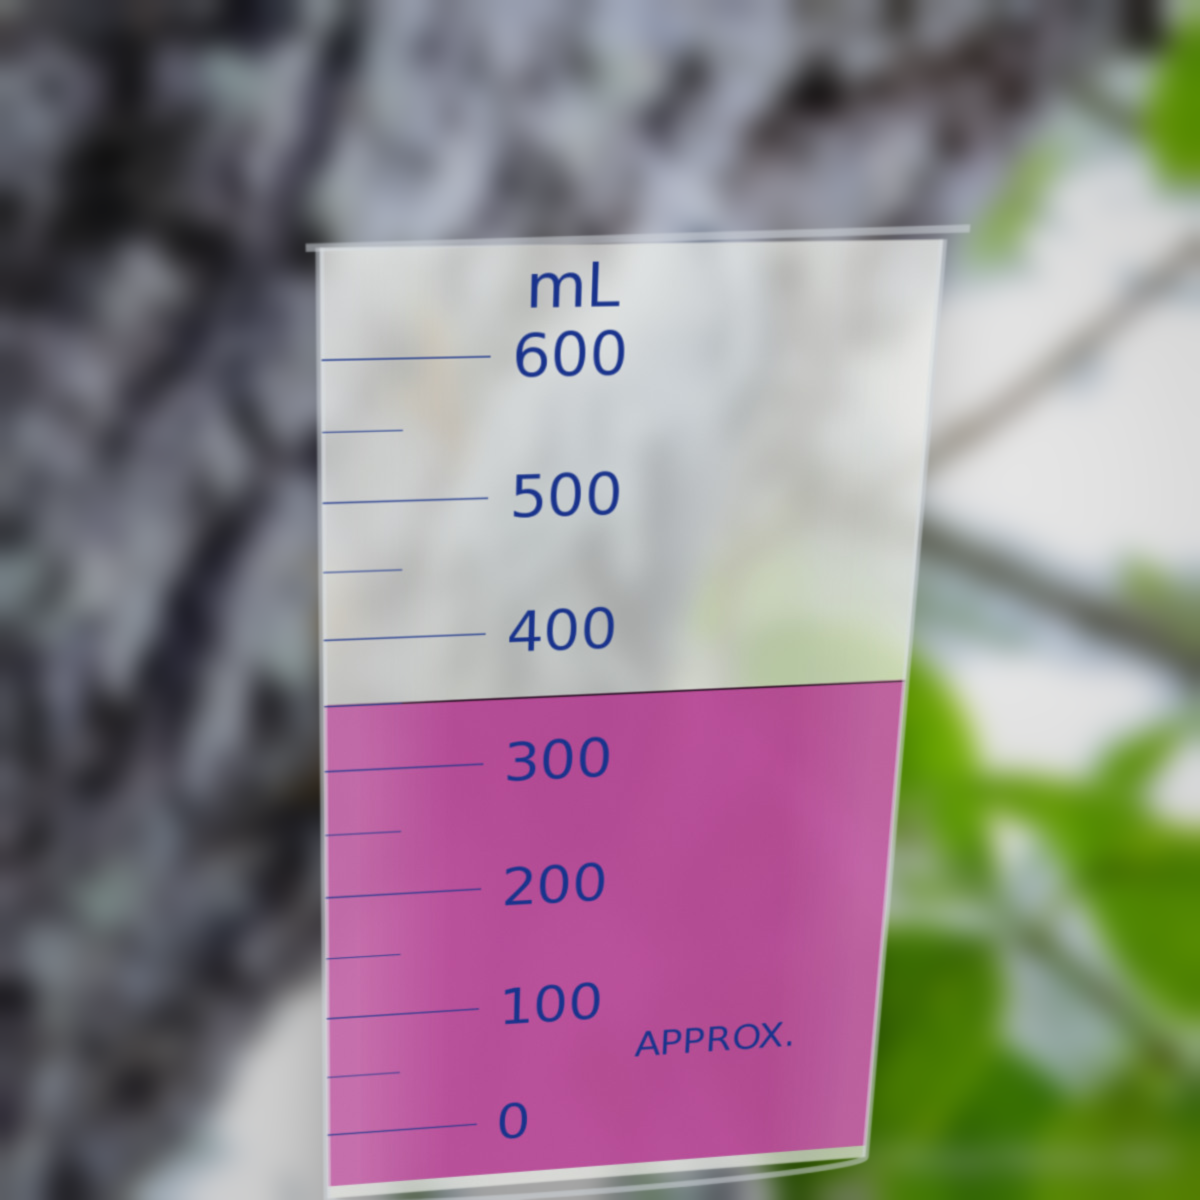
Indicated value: 350 mL
